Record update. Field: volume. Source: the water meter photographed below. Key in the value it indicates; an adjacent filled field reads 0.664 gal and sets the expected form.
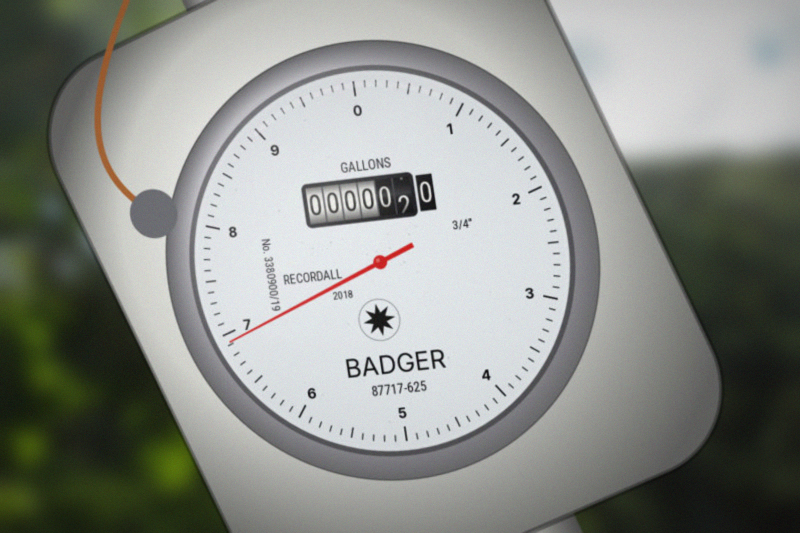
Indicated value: 16.9 gal
